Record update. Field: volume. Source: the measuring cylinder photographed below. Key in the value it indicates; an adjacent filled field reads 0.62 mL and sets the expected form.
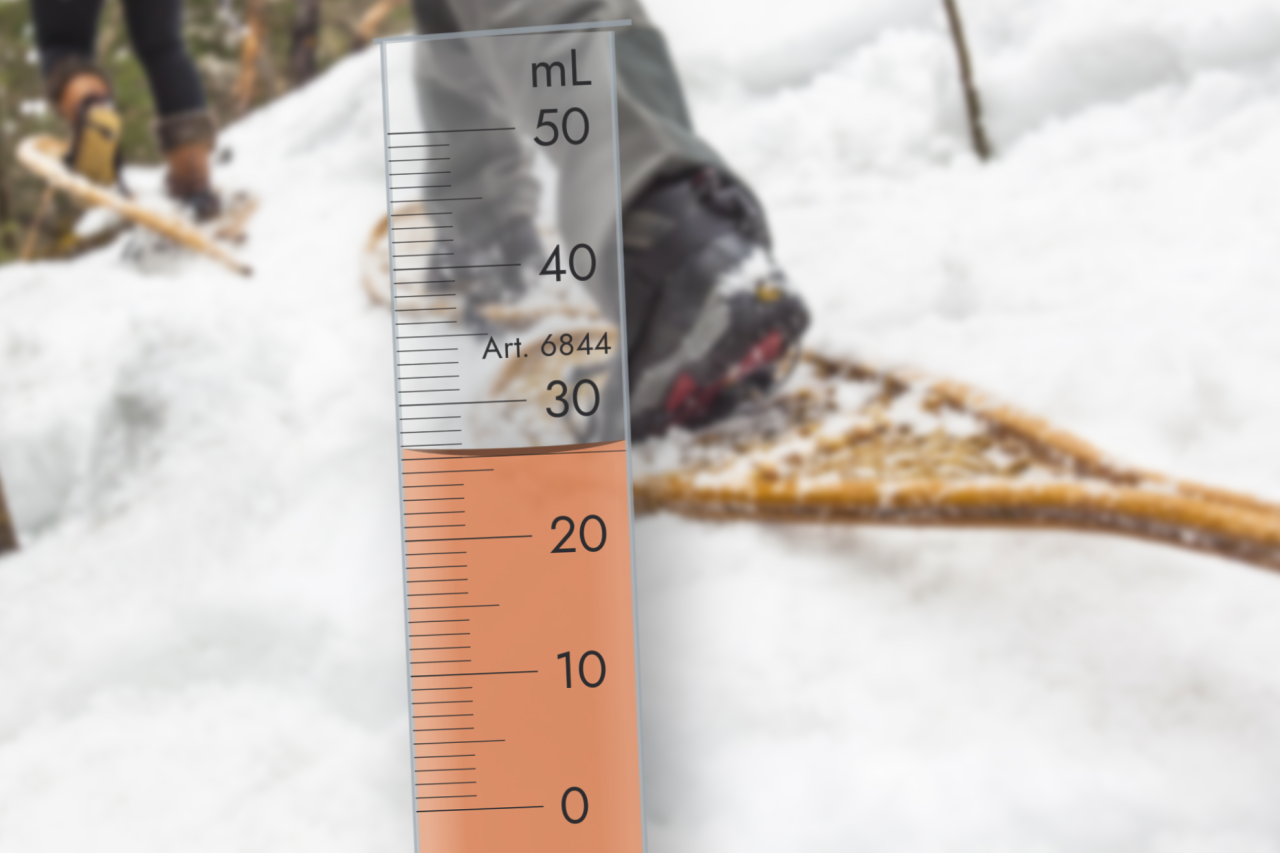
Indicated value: 26 mL
